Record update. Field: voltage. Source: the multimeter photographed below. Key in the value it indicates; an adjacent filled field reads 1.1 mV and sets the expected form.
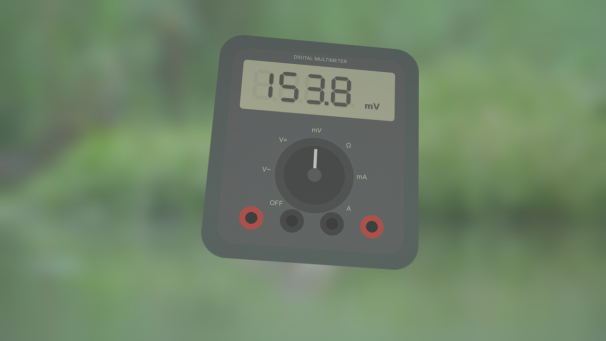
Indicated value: 153.8 mV
